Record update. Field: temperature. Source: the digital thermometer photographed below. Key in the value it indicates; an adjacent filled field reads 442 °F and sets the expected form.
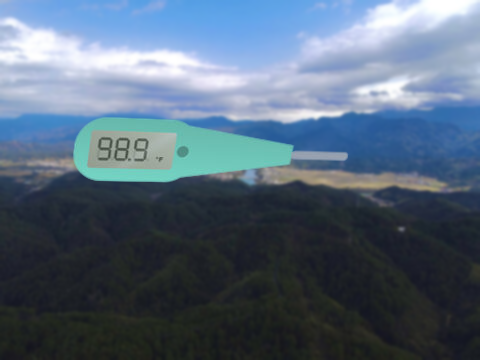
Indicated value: 98.9 °F
